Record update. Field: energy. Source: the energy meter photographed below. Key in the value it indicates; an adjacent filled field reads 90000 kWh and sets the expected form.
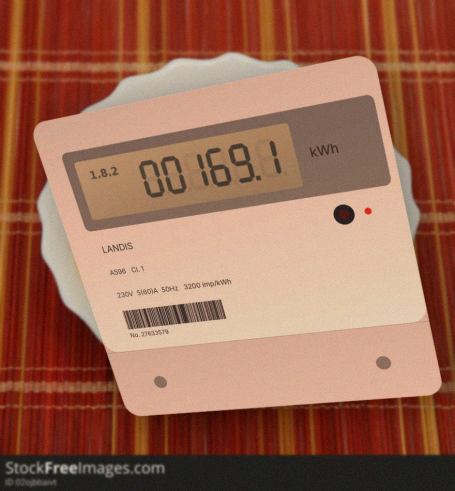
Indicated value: 169.1 kWh
